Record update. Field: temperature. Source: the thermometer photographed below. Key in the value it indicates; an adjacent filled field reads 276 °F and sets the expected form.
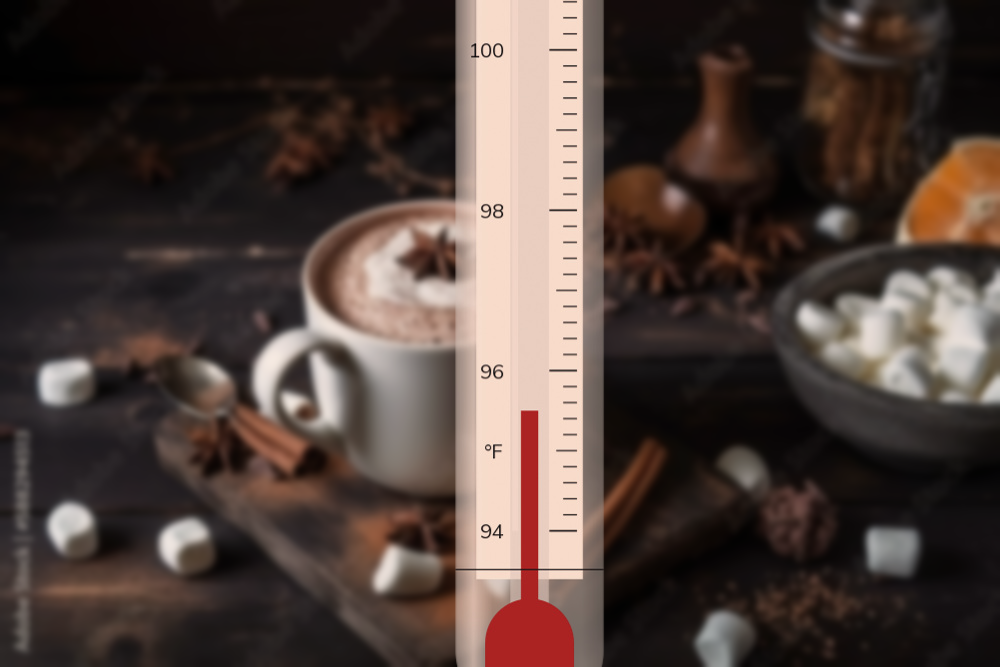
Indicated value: 95.5 °F
